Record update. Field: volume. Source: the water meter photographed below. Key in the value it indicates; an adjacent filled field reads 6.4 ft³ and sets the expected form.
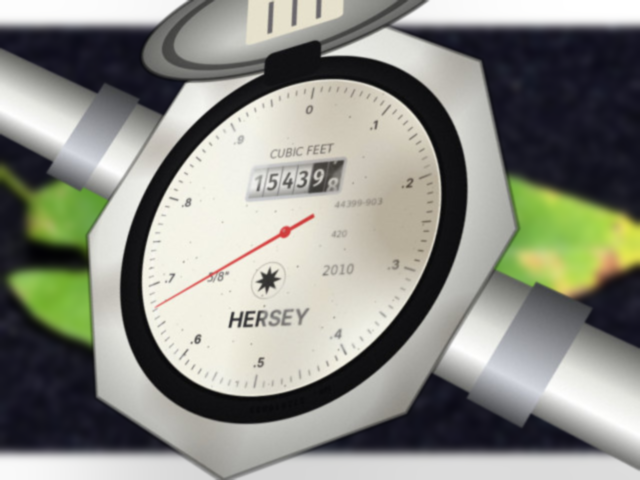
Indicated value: 154397.67 ft³
